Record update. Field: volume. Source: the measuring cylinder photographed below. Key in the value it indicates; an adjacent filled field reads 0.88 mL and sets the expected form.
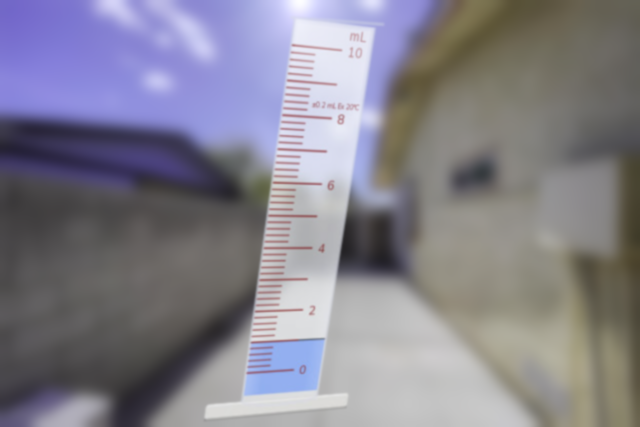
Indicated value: 1 mL
